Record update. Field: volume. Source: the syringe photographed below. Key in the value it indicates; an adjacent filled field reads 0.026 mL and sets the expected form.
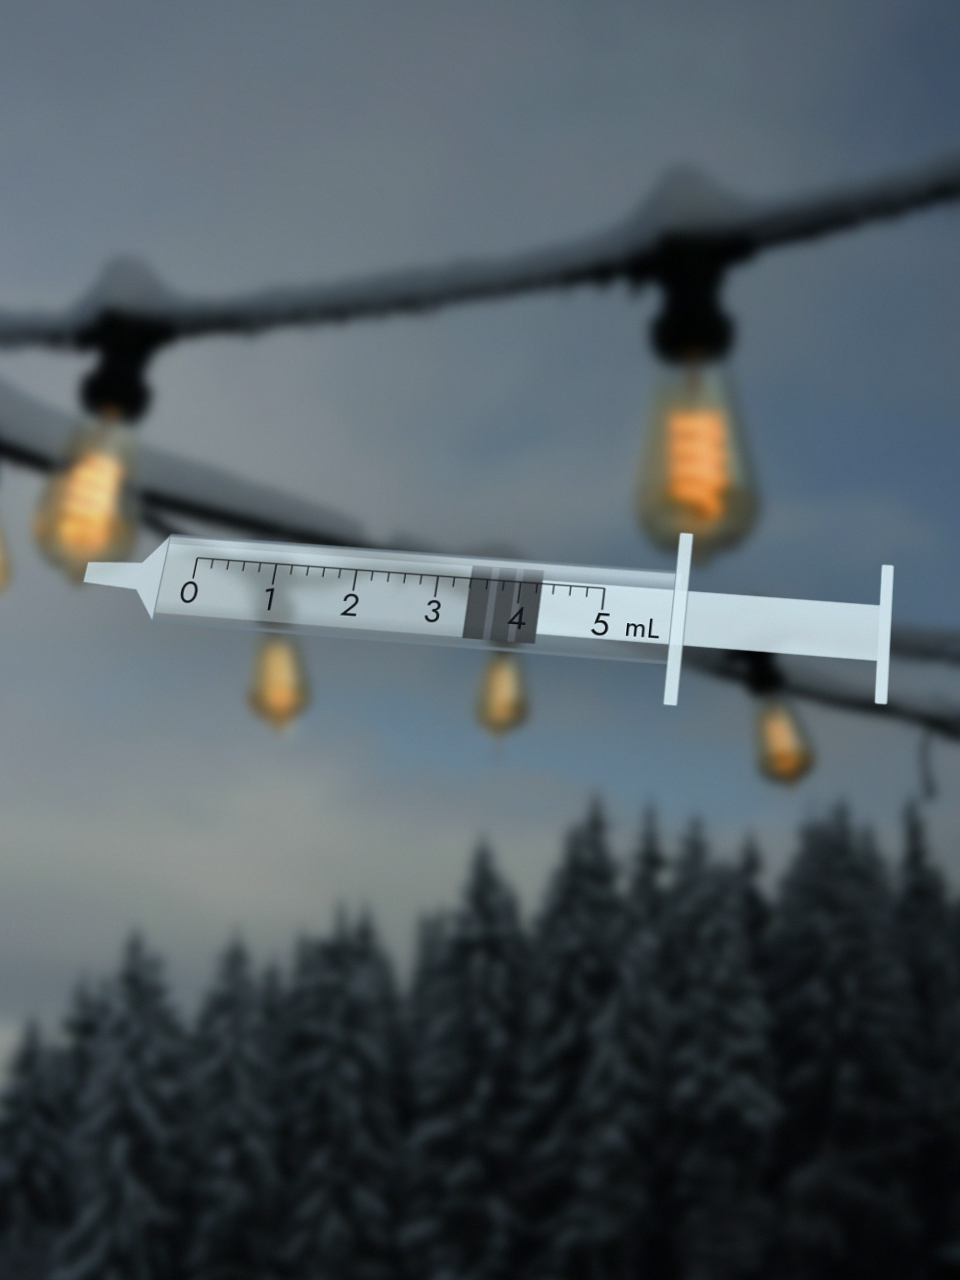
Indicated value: 3.4 mL
